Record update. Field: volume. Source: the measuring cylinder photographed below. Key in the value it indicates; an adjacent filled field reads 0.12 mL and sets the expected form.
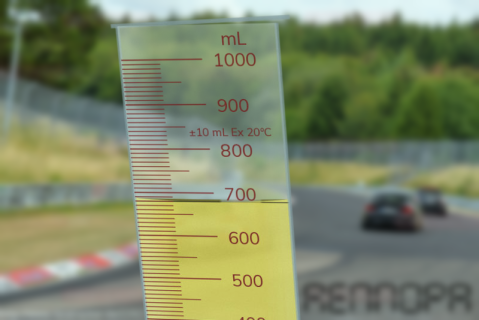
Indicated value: 680 mL
